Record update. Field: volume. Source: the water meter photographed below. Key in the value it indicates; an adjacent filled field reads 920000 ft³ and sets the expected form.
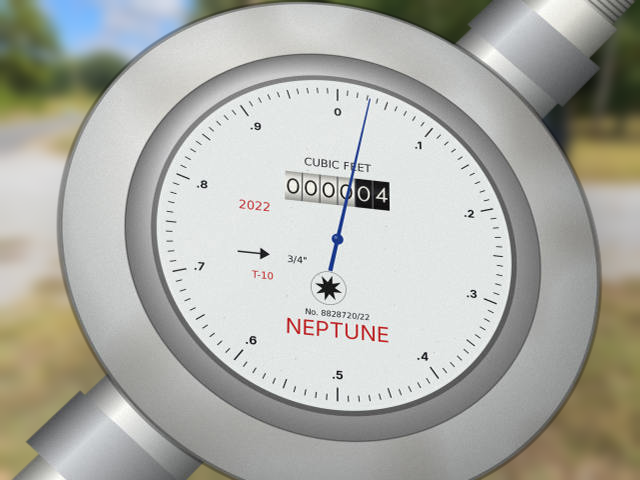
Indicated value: 4.03 ft³
